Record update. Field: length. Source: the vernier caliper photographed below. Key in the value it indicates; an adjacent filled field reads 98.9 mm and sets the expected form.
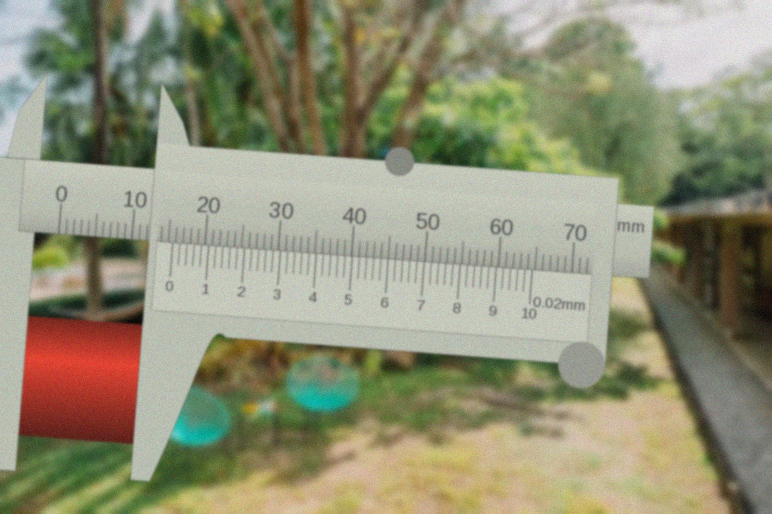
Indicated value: 15.6 mm
